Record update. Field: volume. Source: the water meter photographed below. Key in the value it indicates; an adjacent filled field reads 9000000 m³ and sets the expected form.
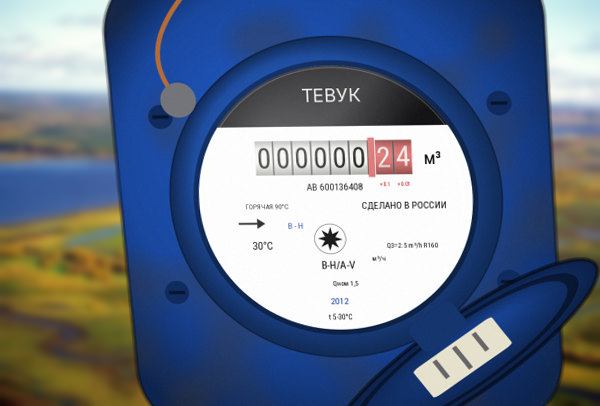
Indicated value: 0.24 m³
